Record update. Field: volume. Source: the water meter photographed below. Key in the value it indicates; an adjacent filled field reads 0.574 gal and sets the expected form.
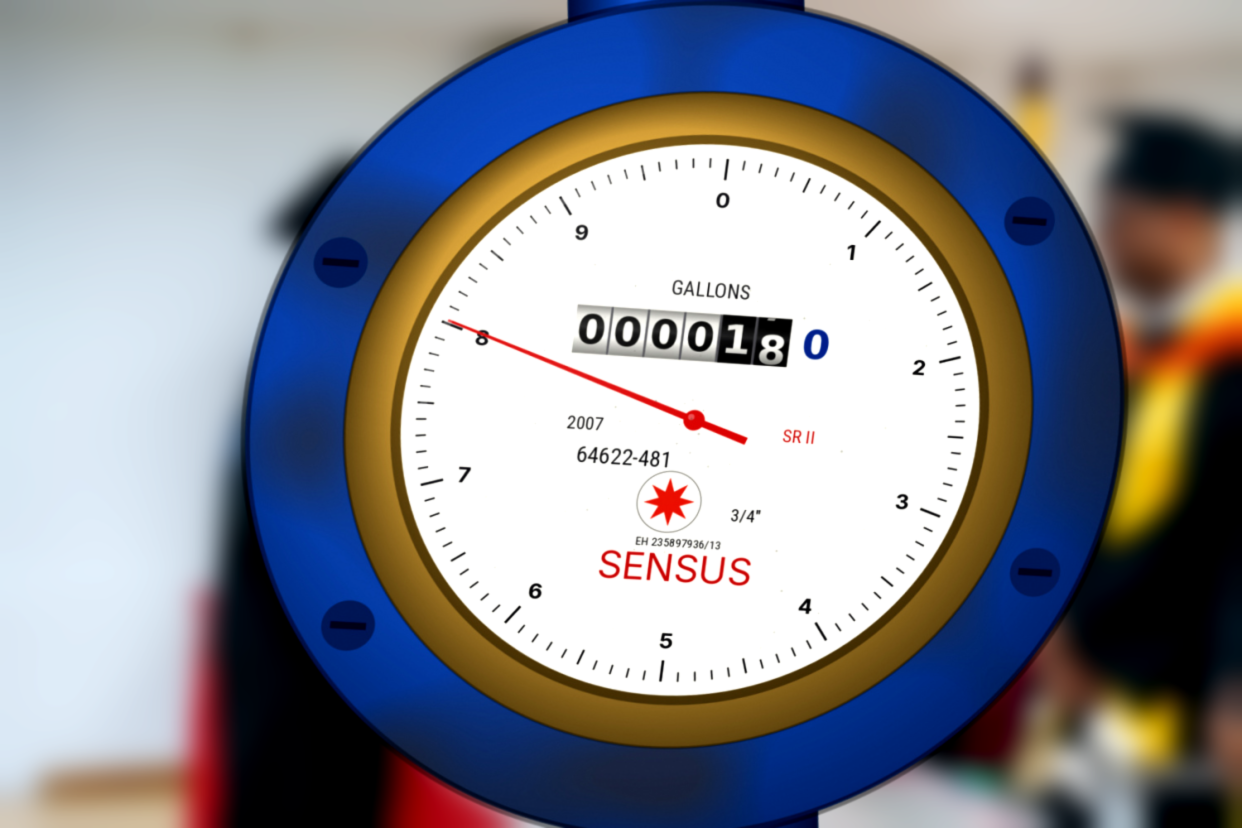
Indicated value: 178.0 gal
